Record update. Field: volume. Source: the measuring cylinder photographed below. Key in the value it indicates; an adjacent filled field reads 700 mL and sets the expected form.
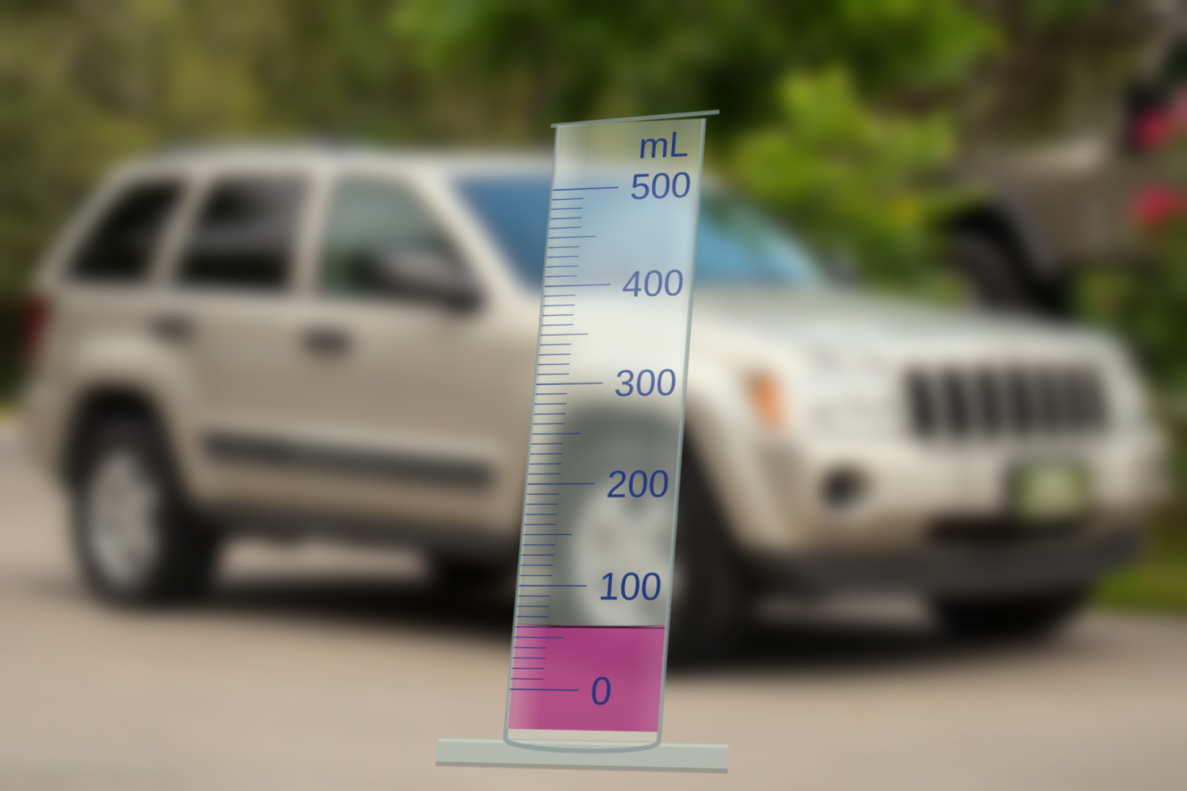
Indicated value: 60 mL
